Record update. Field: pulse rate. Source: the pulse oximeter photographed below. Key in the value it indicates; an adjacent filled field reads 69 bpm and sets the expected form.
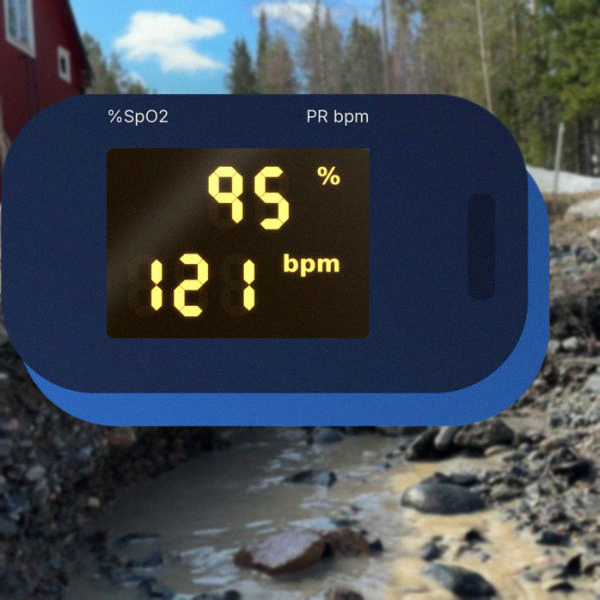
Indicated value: 121 bpm
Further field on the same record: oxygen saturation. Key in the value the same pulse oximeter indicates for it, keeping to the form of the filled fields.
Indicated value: 95 %
